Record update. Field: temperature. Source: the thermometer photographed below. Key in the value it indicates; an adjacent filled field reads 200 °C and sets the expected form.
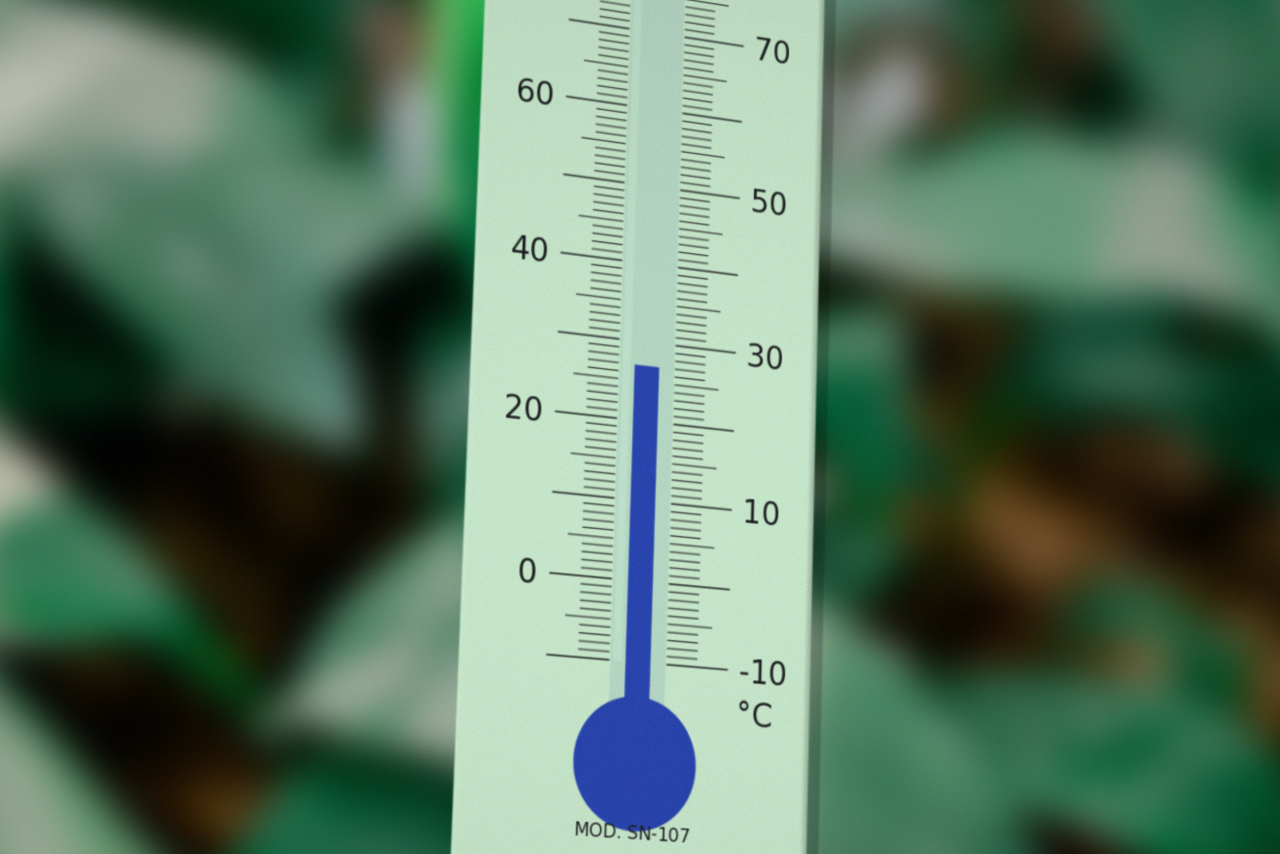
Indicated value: 27 °C
